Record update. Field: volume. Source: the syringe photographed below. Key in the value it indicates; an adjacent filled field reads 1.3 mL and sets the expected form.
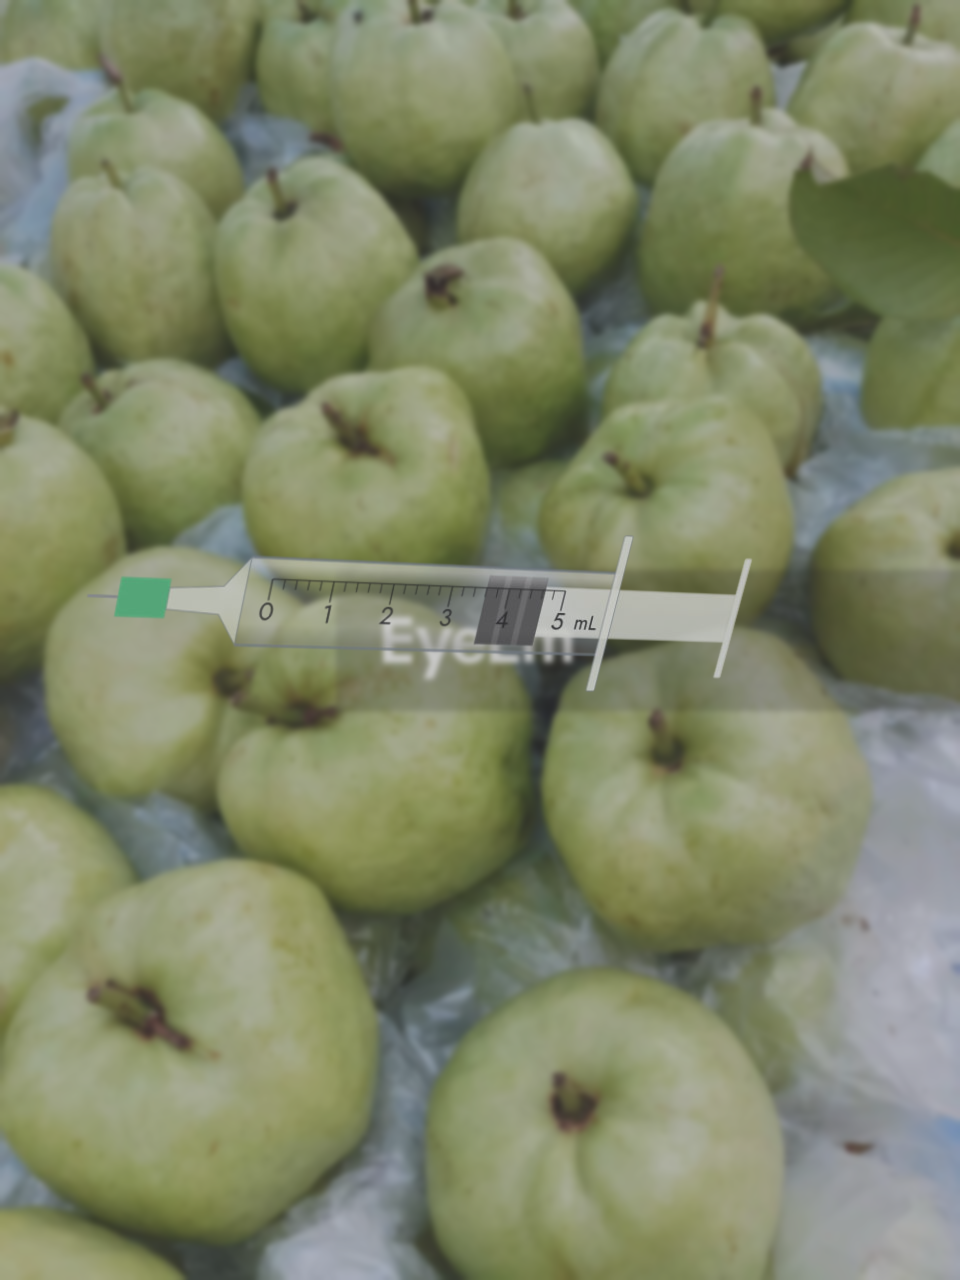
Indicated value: 3.6 mL
